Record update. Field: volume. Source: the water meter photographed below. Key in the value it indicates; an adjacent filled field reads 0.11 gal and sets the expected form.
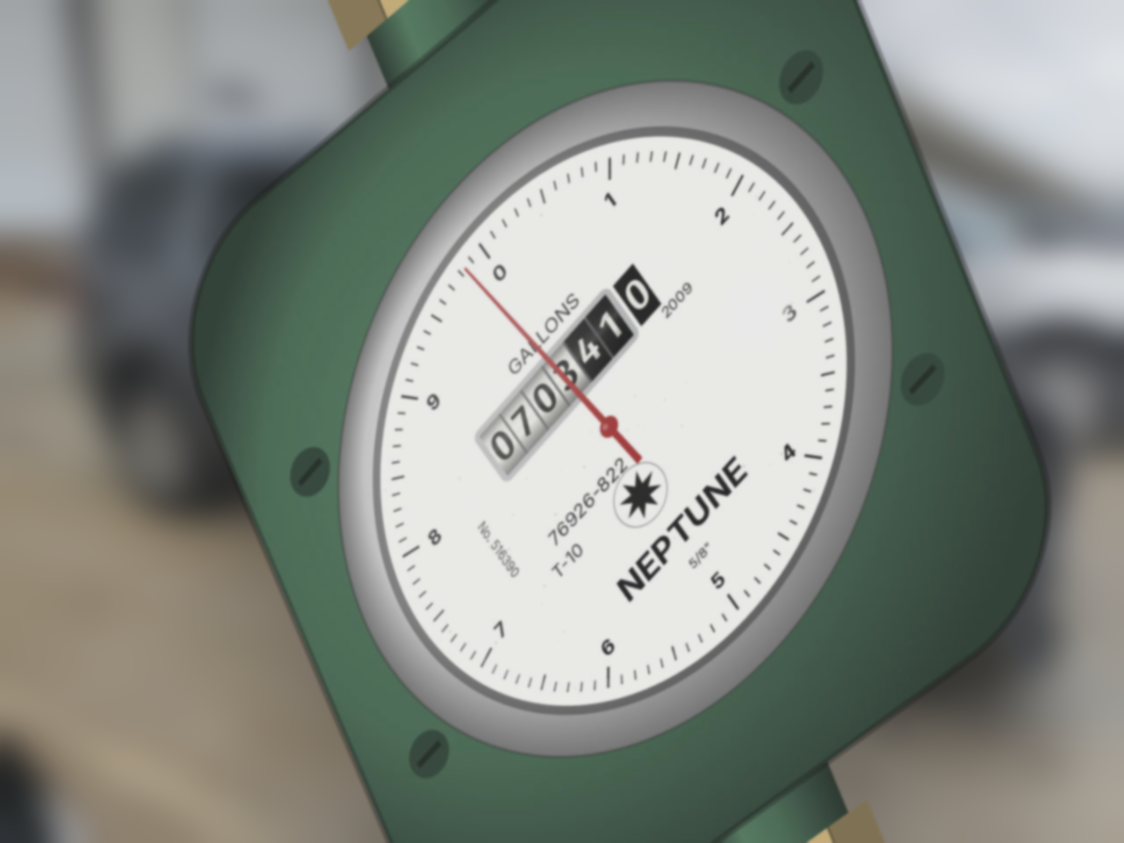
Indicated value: 703409.8 gal
